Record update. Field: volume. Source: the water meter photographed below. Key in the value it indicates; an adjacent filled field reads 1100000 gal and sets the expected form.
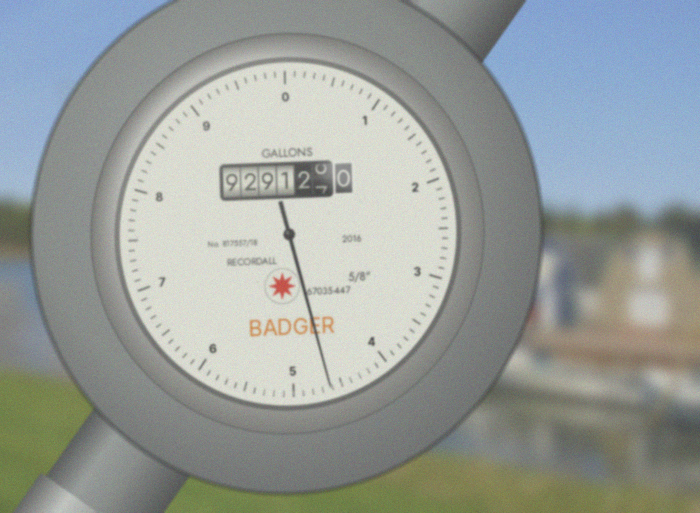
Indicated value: 9291264.6 gal
